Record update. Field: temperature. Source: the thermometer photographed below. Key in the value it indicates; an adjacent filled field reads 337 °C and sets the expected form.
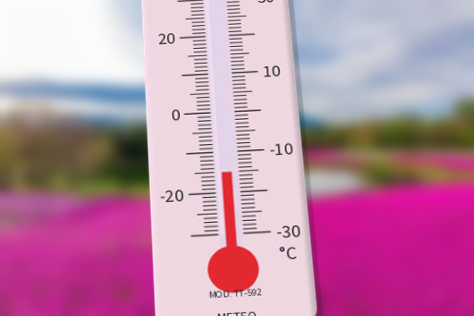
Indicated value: -15 °C
